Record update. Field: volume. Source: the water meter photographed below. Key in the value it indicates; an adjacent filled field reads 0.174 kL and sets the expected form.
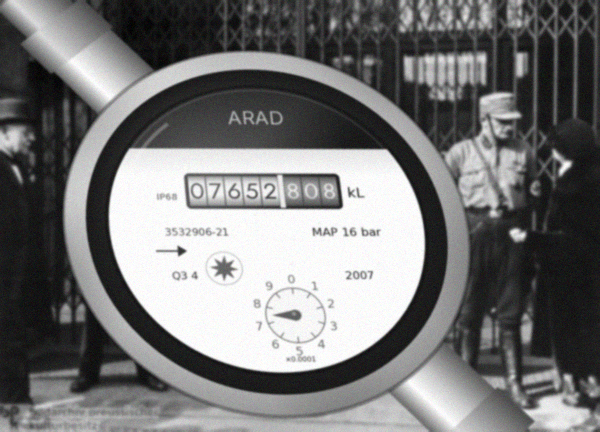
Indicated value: 7652.8087 kL
